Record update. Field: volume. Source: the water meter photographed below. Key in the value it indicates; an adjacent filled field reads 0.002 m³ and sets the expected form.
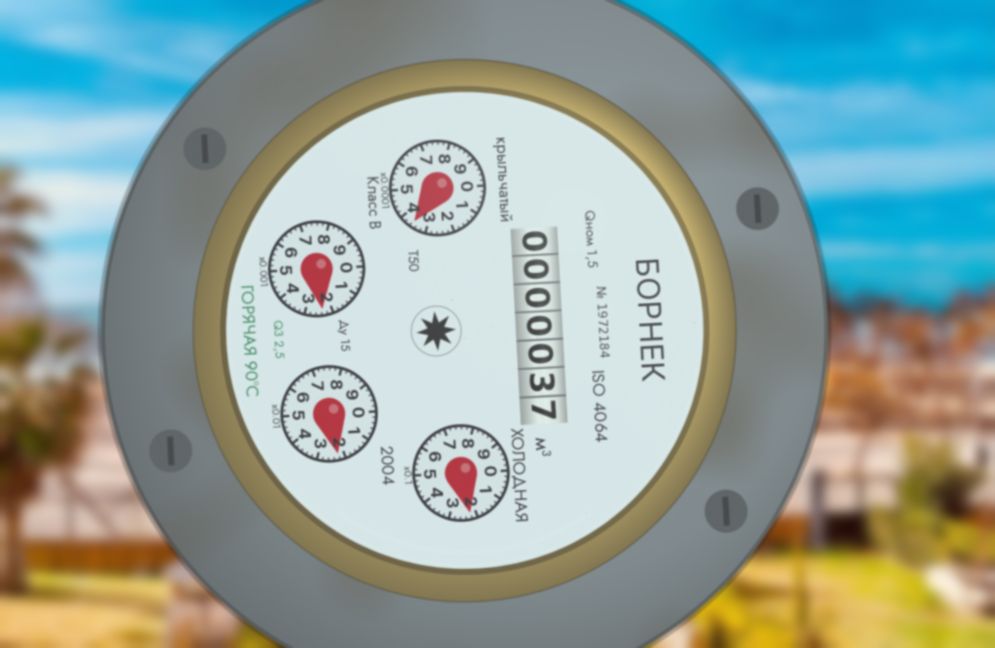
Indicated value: 37.2223 m³
